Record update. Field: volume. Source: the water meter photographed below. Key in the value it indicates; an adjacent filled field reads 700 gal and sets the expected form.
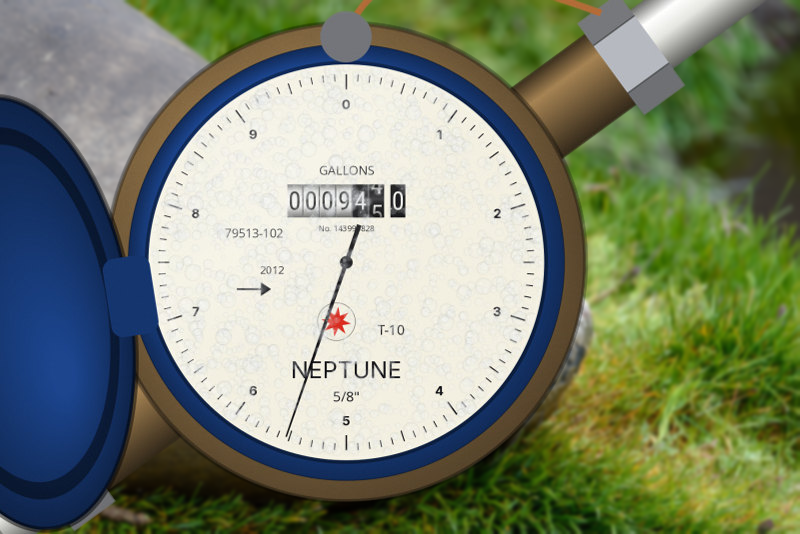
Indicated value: 9445.5 gal
